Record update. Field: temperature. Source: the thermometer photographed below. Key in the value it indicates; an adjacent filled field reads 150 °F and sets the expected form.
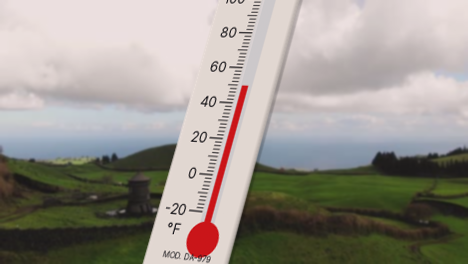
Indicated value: 50 °F
